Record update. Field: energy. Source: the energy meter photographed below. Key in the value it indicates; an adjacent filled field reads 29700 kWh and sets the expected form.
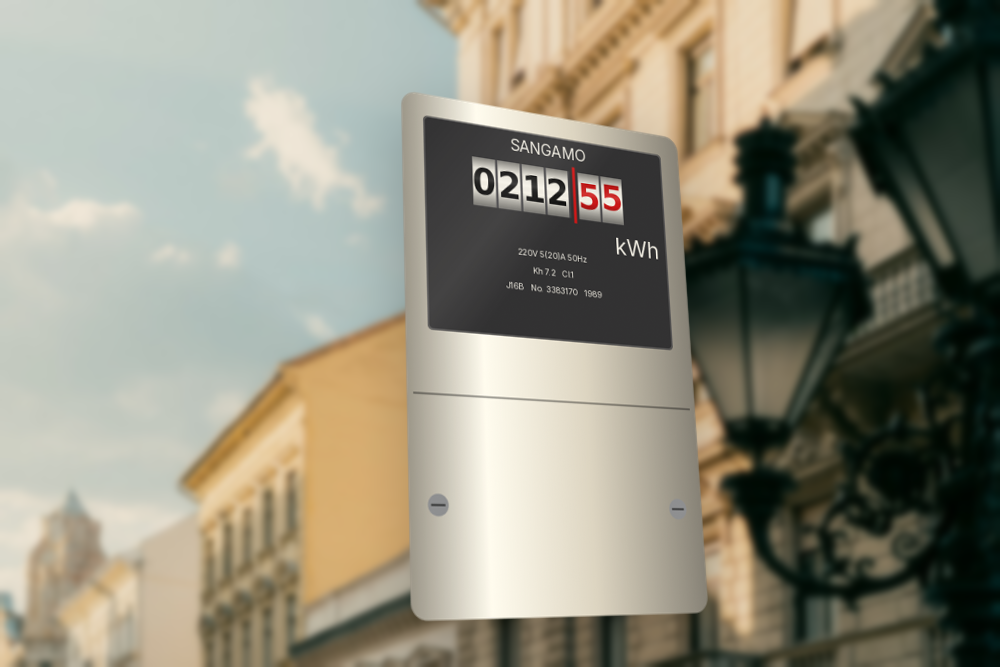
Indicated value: 212.55 kWh
